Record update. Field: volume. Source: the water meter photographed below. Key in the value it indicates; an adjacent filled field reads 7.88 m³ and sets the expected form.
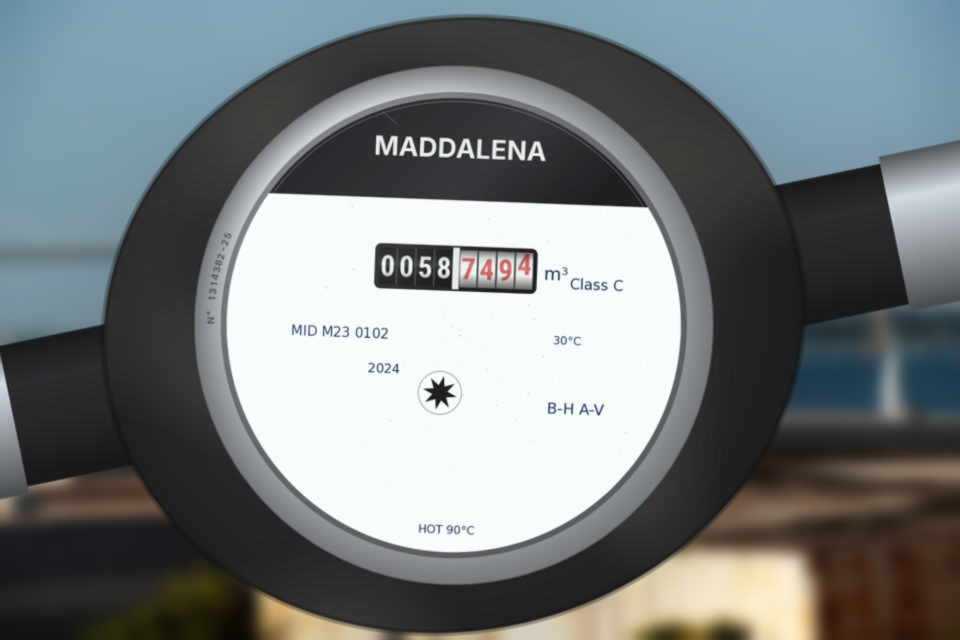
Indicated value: 58.7494 m³
